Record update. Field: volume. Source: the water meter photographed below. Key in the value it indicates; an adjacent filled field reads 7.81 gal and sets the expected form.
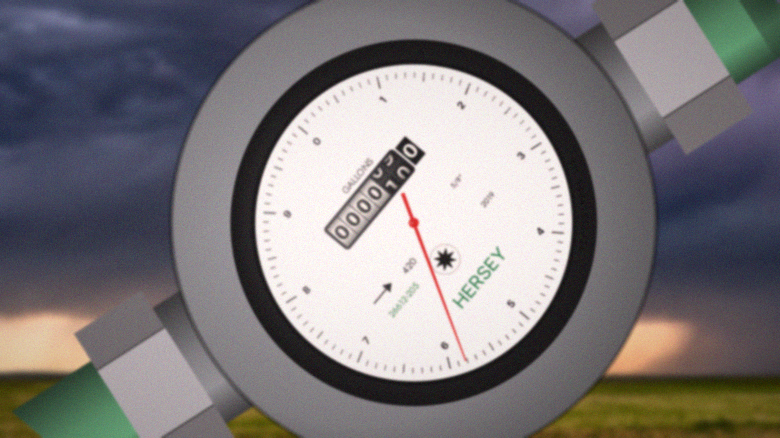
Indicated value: 95.8 gal
